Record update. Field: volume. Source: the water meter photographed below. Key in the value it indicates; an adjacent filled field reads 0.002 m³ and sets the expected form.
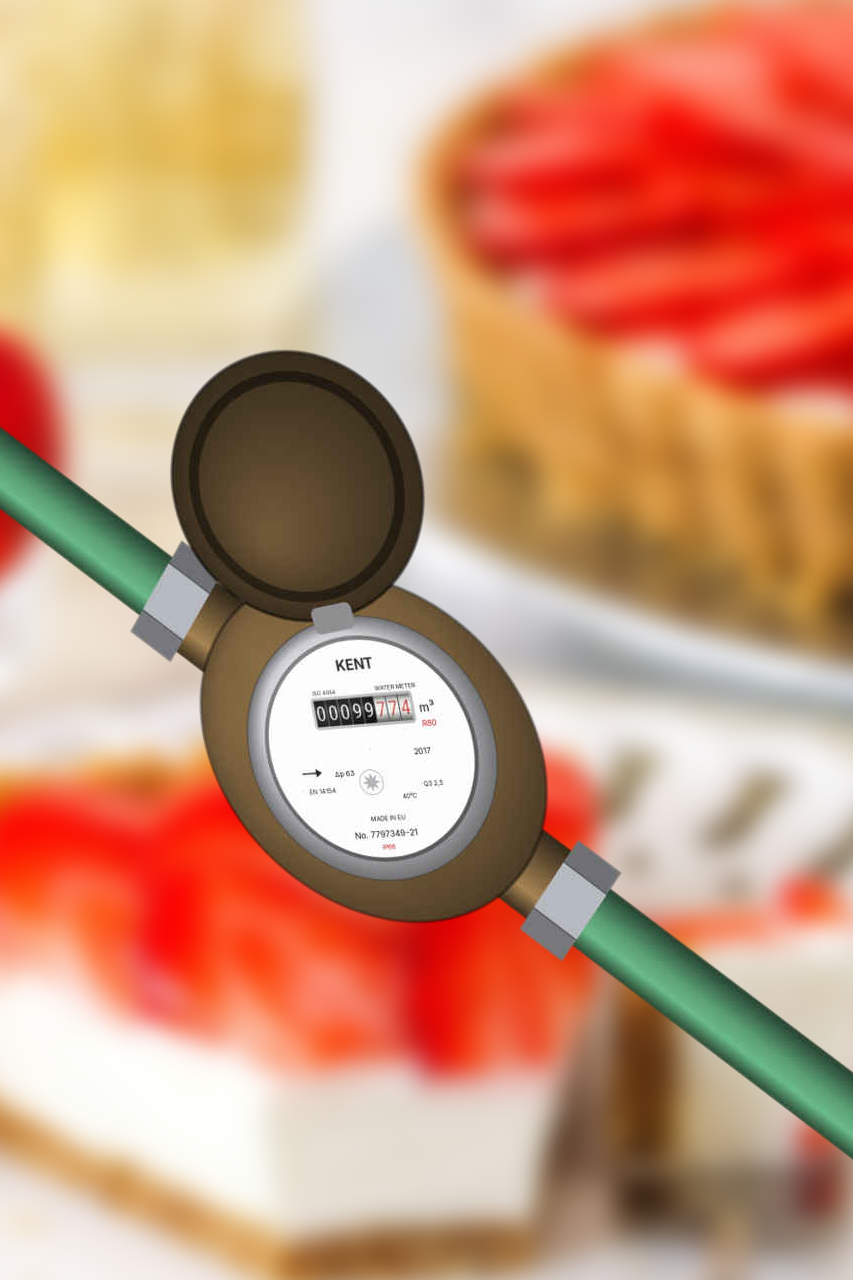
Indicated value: 99.774 m³
